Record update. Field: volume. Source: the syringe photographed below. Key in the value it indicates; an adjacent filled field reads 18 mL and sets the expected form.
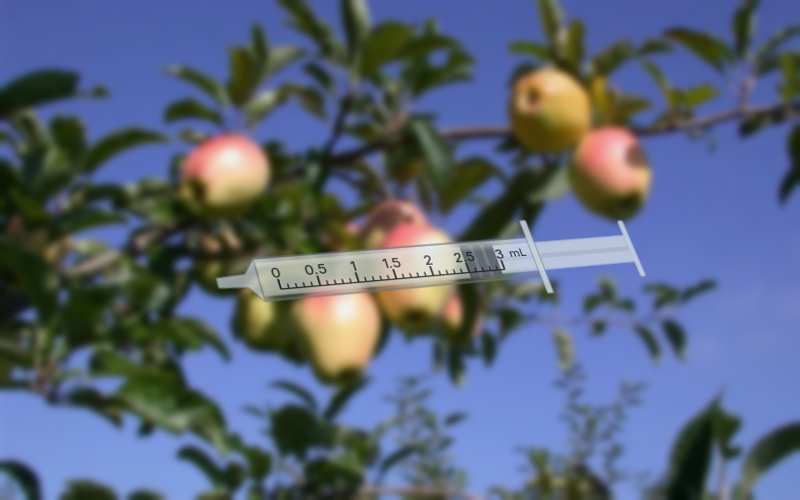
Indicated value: 2.5 mL
